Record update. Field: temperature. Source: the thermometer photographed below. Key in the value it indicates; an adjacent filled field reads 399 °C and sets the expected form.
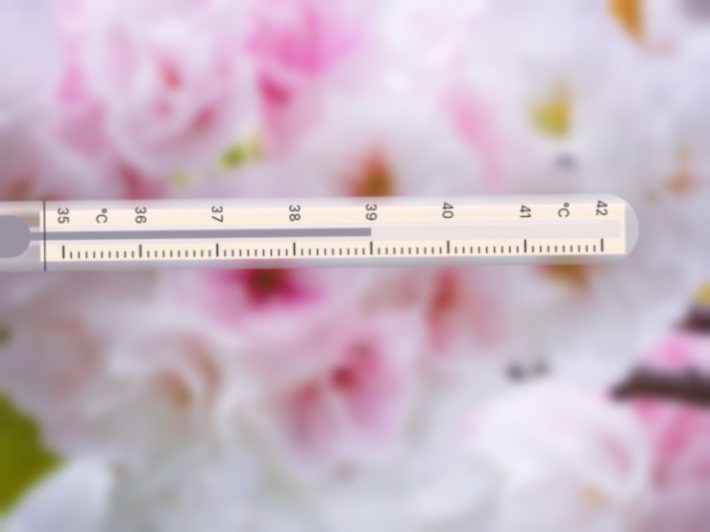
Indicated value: 39 °C
